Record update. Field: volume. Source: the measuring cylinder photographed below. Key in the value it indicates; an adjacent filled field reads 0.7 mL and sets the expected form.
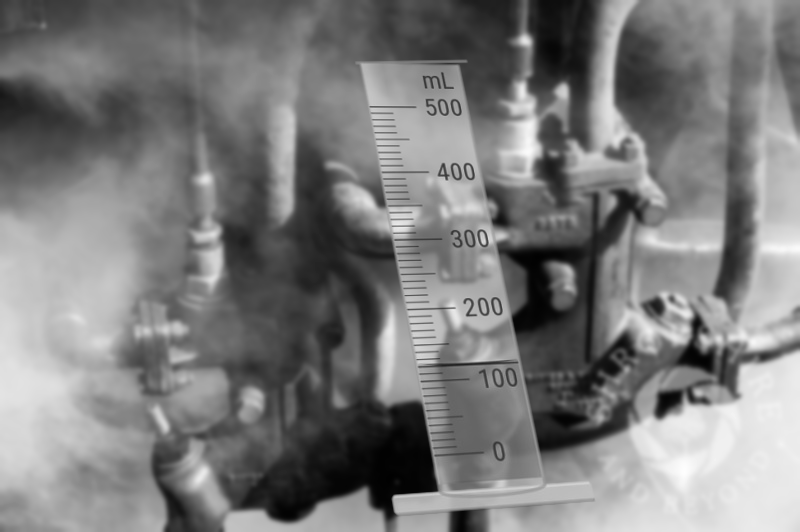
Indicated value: 120 mL
